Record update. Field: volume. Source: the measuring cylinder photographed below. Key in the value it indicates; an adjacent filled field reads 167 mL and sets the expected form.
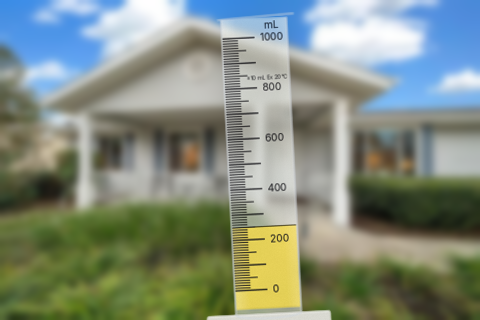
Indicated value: 250 mL
